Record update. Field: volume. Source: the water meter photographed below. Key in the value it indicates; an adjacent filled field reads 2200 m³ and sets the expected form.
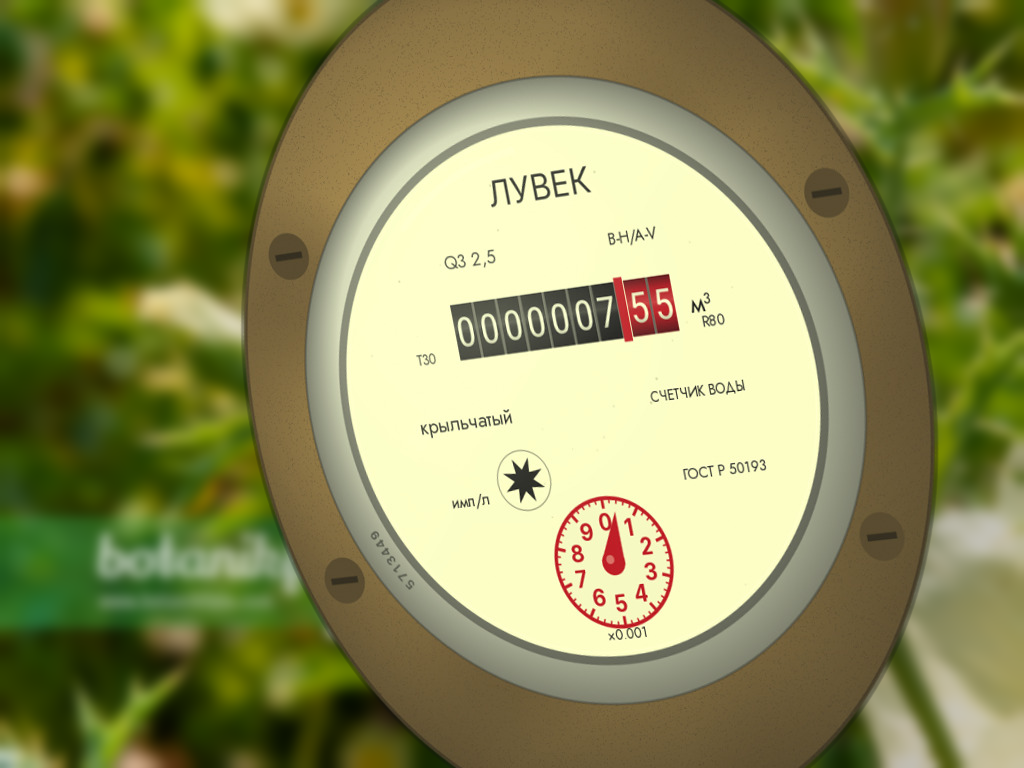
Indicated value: 7.550 m³
